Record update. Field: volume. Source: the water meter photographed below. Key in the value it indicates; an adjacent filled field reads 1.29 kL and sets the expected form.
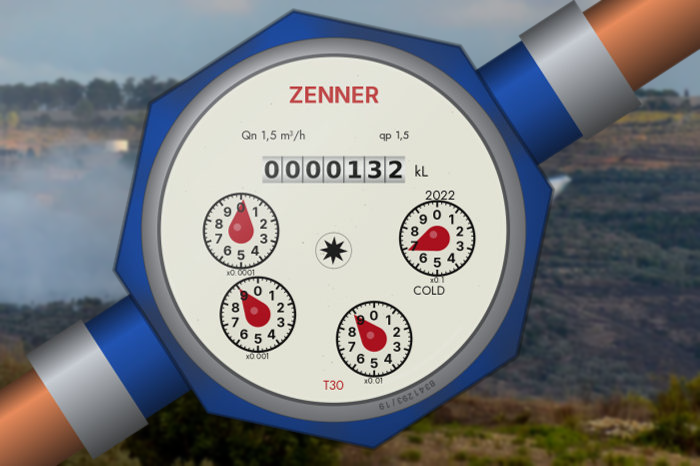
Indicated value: 132.6890 kL
